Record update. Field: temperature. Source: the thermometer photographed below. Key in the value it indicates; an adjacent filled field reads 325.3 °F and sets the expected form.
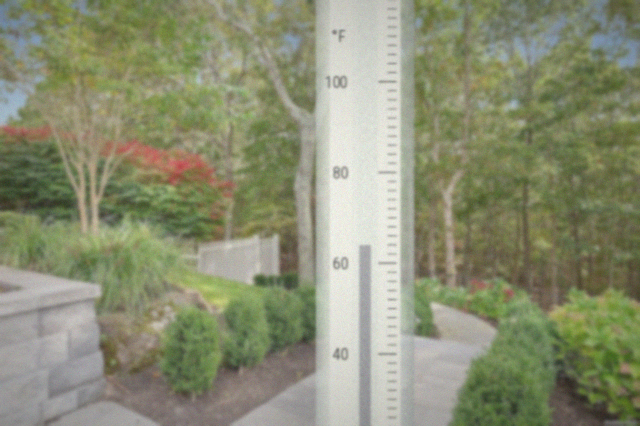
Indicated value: 64 °F
